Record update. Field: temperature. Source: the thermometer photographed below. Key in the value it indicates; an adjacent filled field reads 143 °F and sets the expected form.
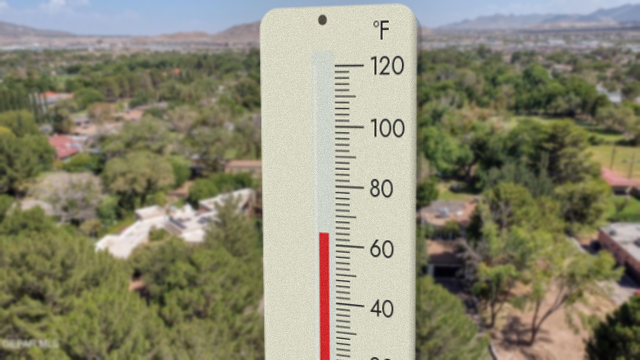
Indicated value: 64 °F
